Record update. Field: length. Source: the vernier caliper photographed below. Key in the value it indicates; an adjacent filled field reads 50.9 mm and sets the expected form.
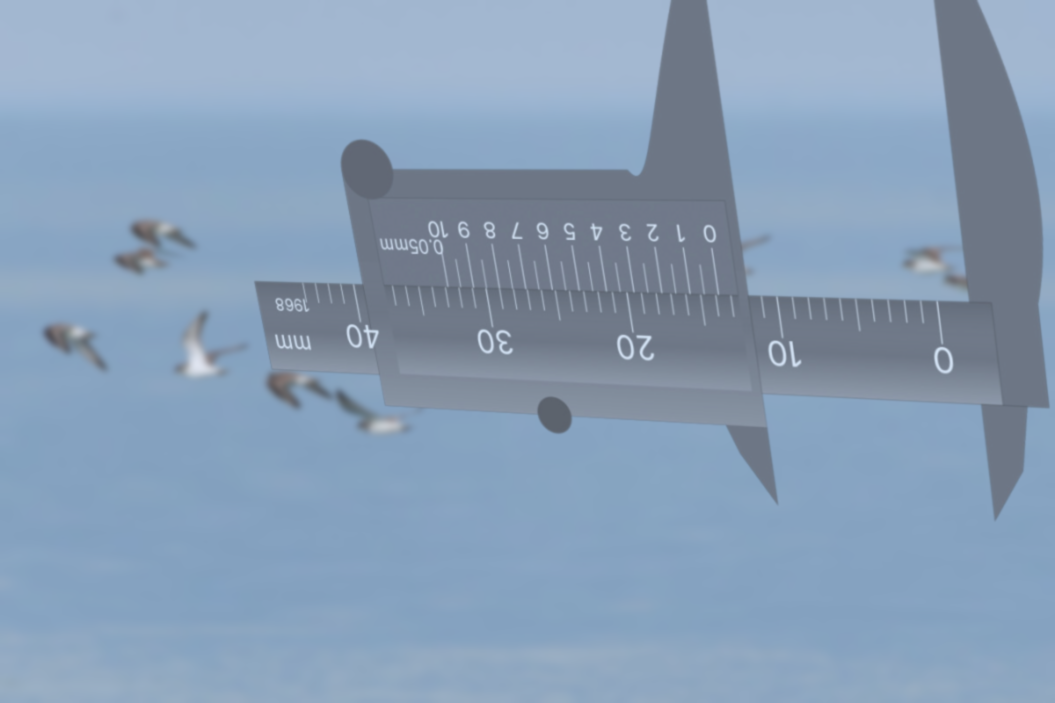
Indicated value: 13.8 mm
